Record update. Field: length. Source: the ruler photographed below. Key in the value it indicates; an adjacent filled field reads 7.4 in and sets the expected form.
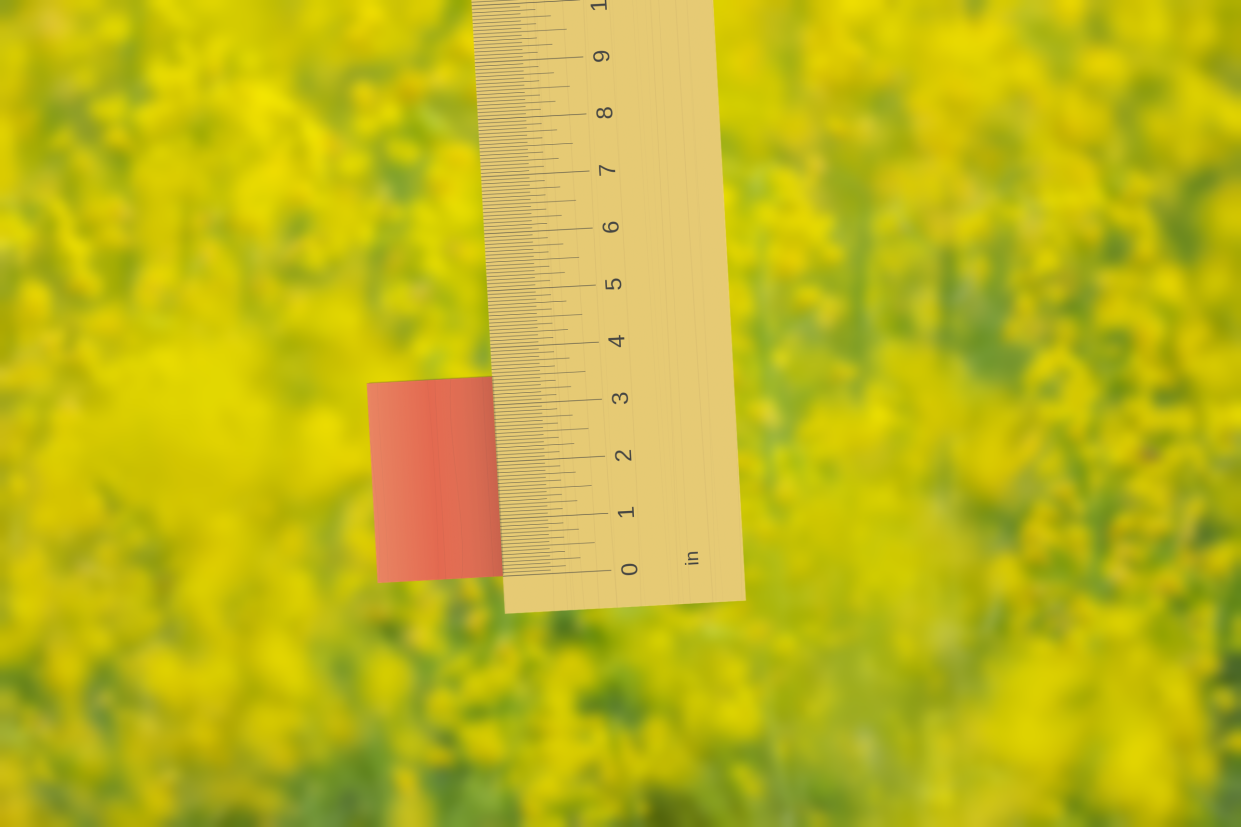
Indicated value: 3.5 in
